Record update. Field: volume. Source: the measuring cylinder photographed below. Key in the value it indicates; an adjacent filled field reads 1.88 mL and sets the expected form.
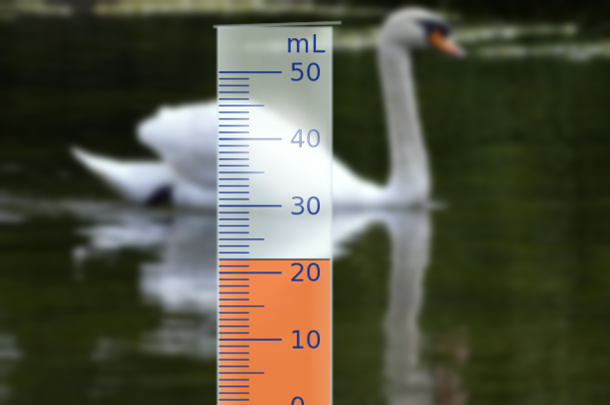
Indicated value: 22 mL
